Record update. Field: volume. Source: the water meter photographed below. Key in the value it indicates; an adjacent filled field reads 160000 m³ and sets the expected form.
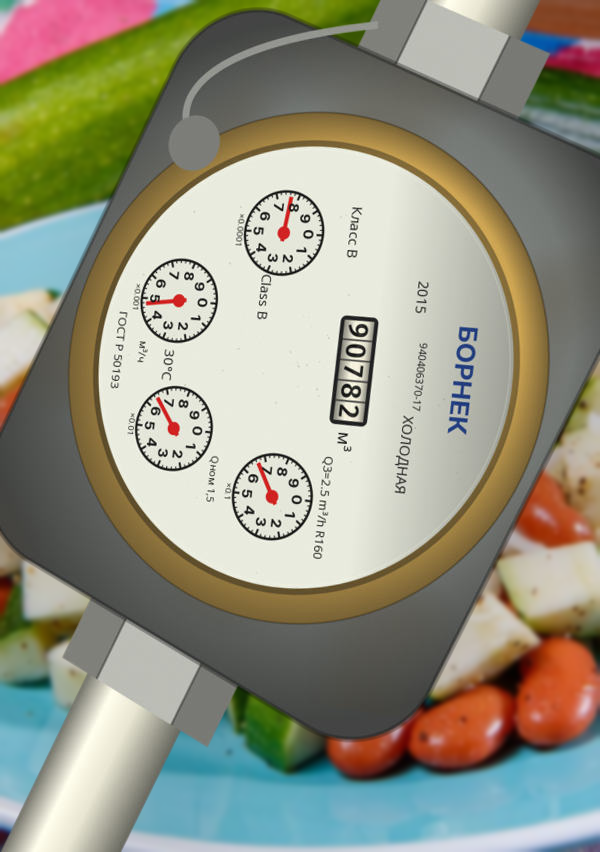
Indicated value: 90782.6647 m³
